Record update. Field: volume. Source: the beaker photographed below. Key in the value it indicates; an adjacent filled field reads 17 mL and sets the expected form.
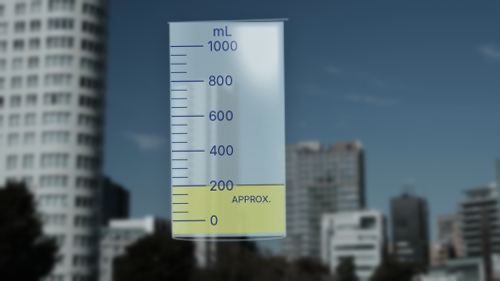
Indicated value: 200 mL
